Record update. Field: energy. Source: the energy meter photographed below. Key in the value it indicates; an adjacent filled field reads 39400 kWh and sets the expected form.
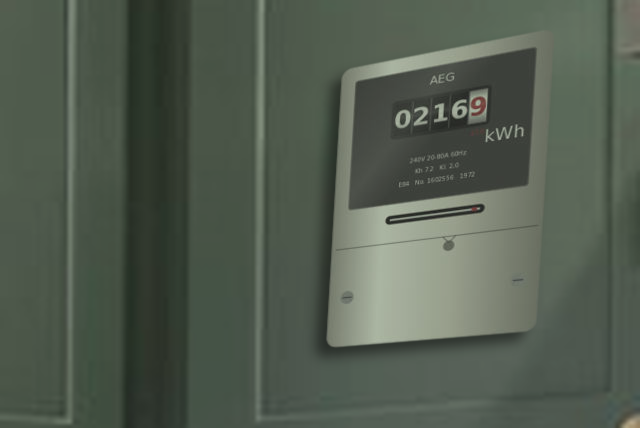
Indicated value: 216.9 kWh
